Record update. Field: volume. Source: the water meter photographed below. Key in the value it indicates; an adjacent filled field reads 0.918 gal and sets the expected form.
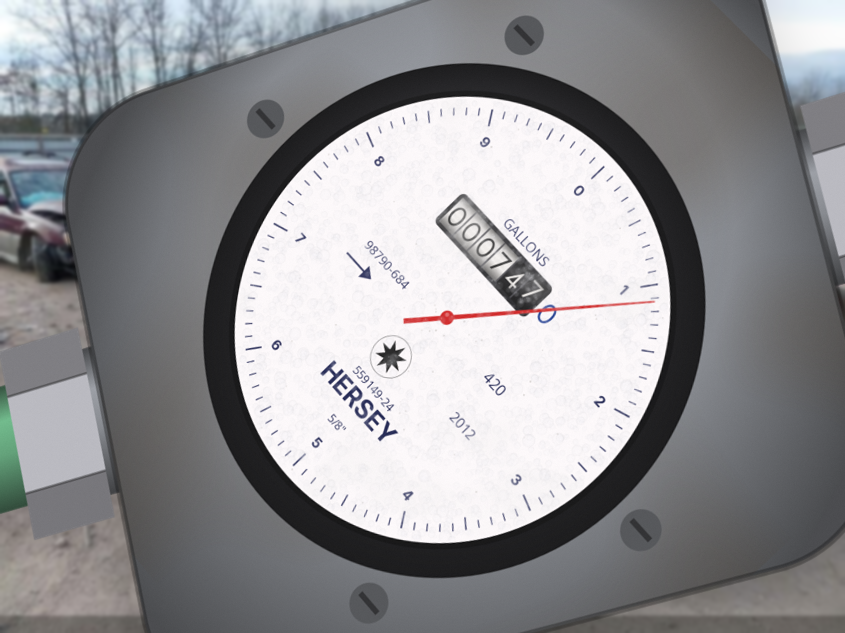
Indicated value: 7471.1 gal
